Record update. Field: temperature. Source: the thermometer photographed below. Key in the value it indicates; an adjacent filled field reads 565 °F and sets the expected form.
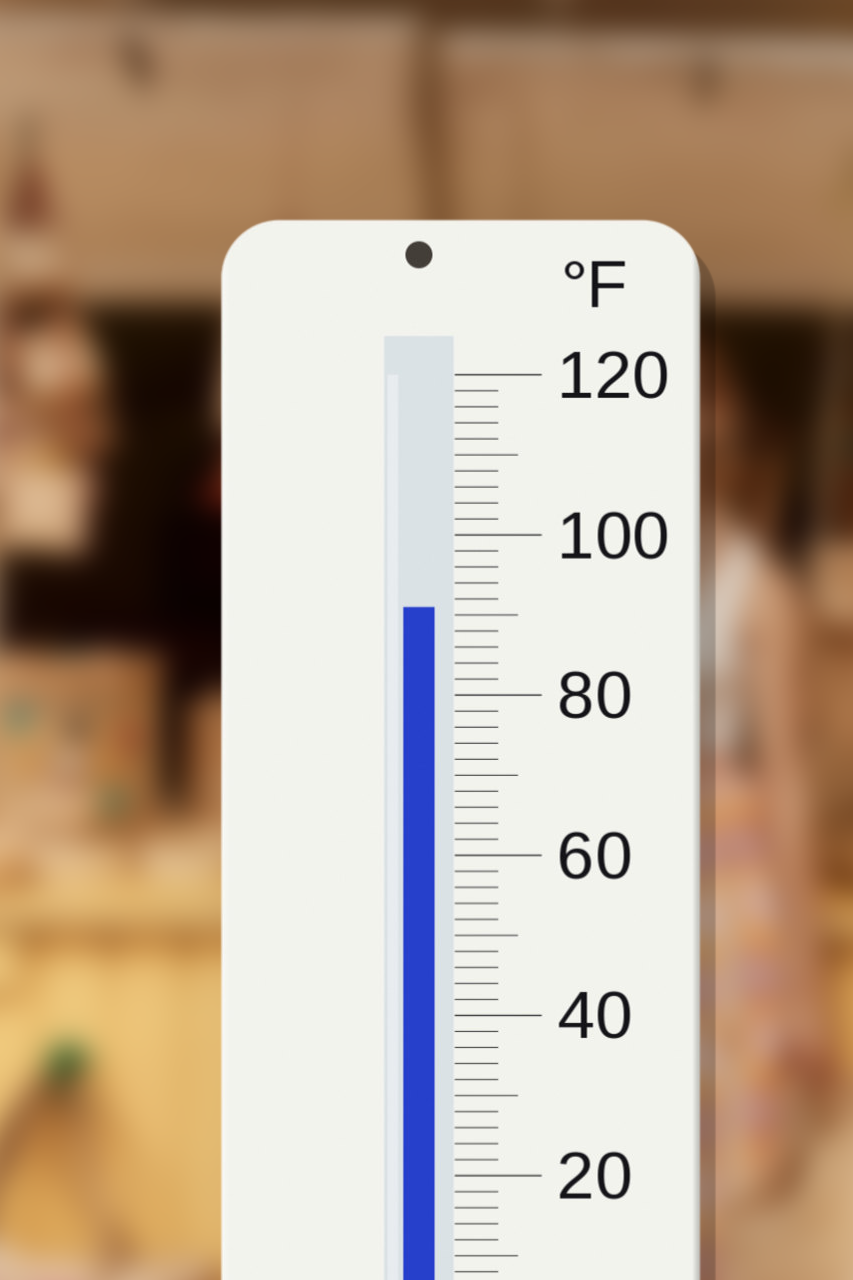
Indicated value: 91 °F
